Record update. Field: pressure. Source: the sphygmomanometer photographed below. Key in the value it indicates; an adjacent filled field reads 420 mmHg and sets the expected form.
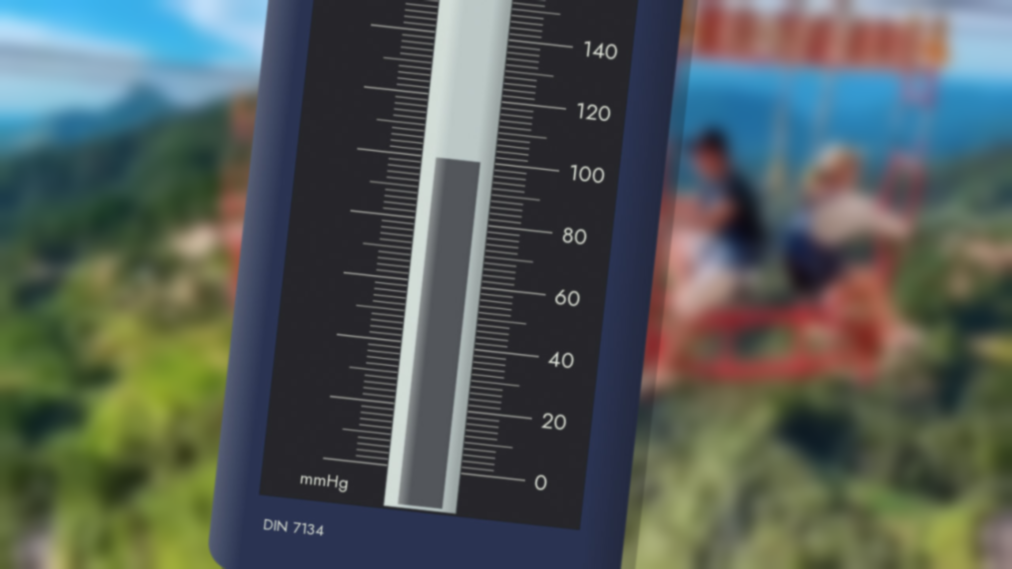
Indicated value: 100 mmHg
